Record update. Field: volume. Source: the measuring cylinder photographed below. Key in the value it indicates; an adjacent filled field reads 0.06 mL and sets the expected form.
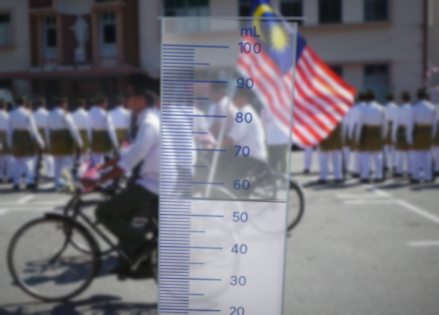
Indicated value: 55 mL
